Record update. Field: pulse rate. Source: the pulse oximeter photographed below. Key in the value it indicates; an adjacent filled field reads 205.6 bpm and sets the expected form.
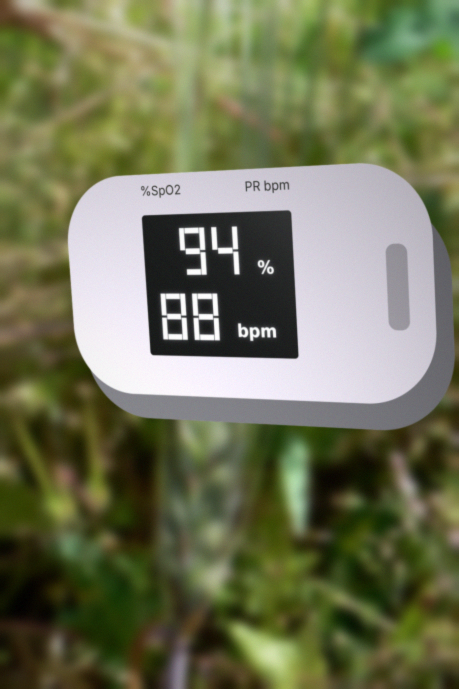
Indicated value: 88 bpm
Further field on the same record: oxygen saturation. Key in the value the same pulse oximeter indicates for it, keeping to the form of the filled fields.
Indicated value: 94 %
